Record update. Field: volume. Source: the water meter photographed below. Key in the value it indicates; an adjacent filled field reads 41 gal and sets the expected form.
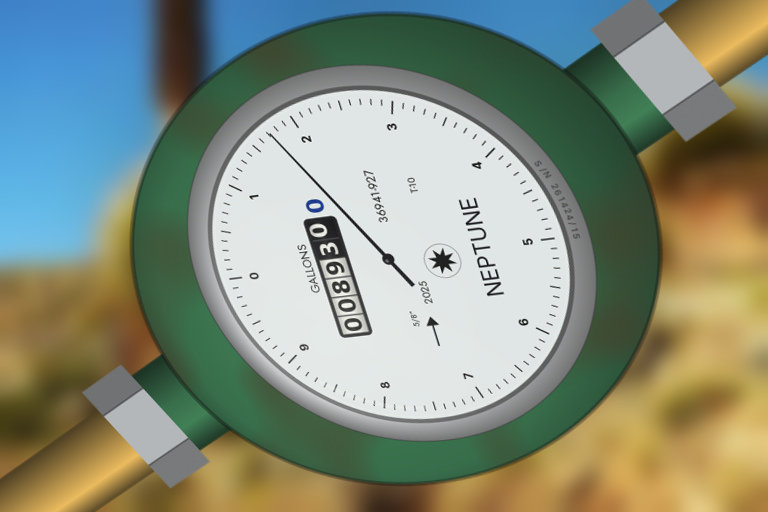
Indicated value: 89301.7 gal
